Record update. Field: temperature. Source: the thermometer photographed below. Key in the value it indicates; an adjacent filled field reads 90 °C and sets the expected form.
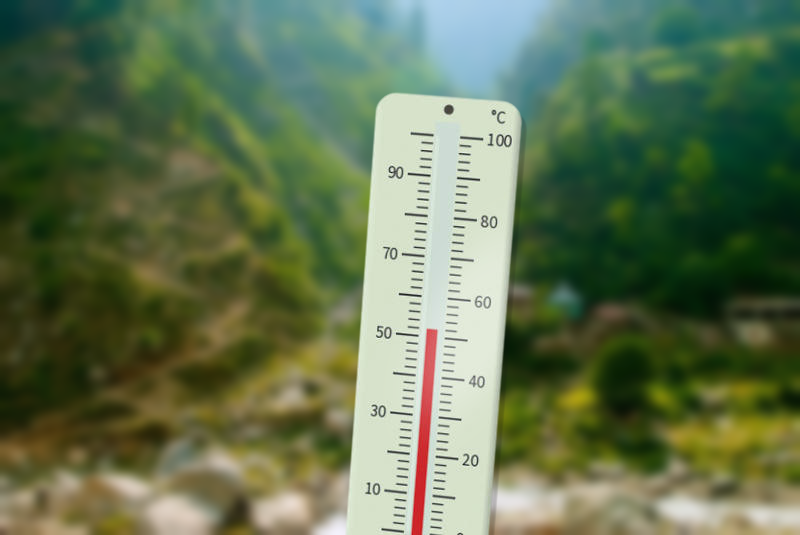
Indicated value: 52 °C
